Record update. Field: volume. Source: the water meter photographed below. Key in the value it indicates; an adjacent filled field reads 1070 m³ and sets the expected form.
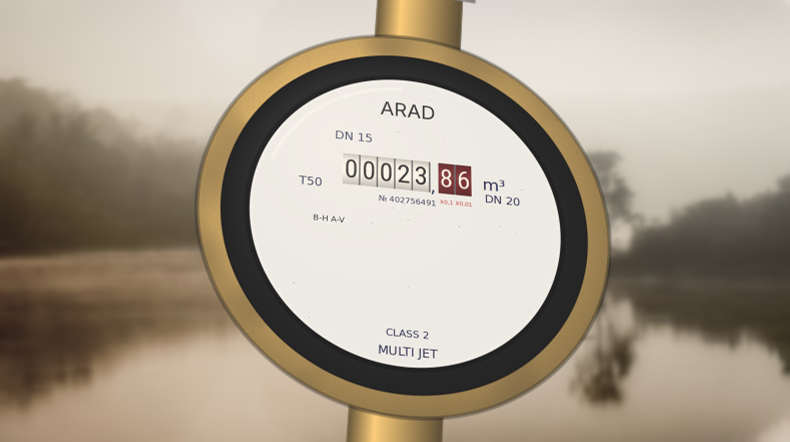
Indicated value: 23.86 m³
